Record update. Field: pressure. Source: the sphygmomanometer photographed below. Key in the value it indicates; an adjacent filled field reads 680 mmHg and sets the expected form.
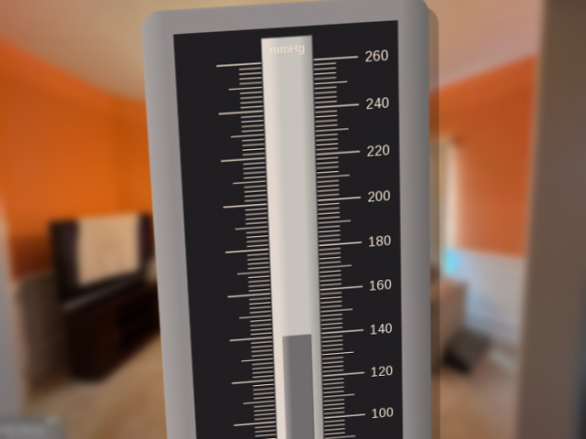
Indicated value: 140 mmHg
